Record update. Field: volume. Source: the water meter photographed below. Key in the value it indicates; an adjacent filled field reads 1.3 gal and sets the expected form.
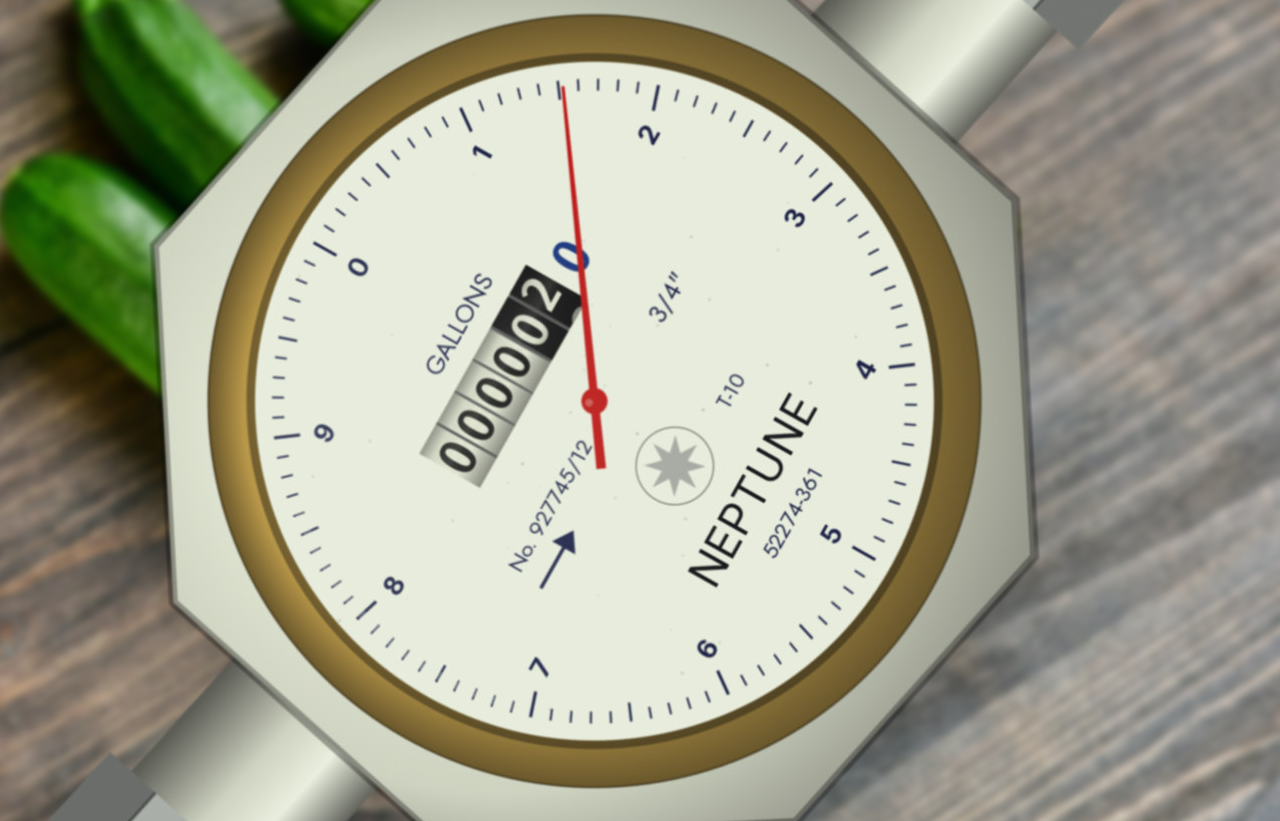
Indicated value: 21.5 gal
